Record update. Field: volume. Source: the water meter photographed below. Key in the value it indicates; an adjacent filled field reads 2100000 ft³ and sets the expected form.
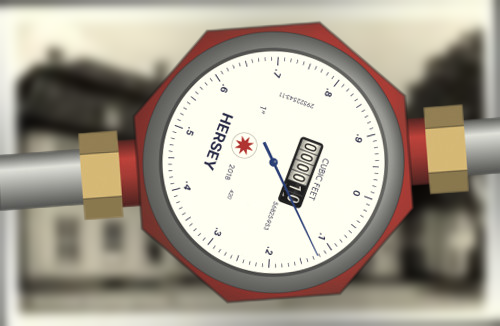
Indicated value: 10.12 ft³
